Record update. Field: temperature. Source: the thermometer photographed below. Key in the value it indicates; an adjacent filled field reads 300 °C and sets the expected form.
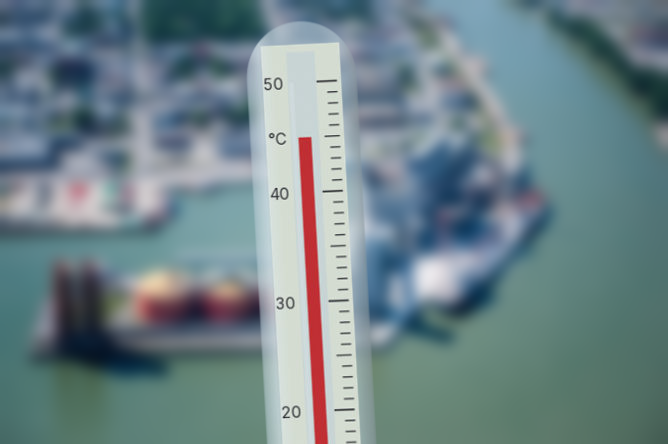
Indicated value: 45 °C
